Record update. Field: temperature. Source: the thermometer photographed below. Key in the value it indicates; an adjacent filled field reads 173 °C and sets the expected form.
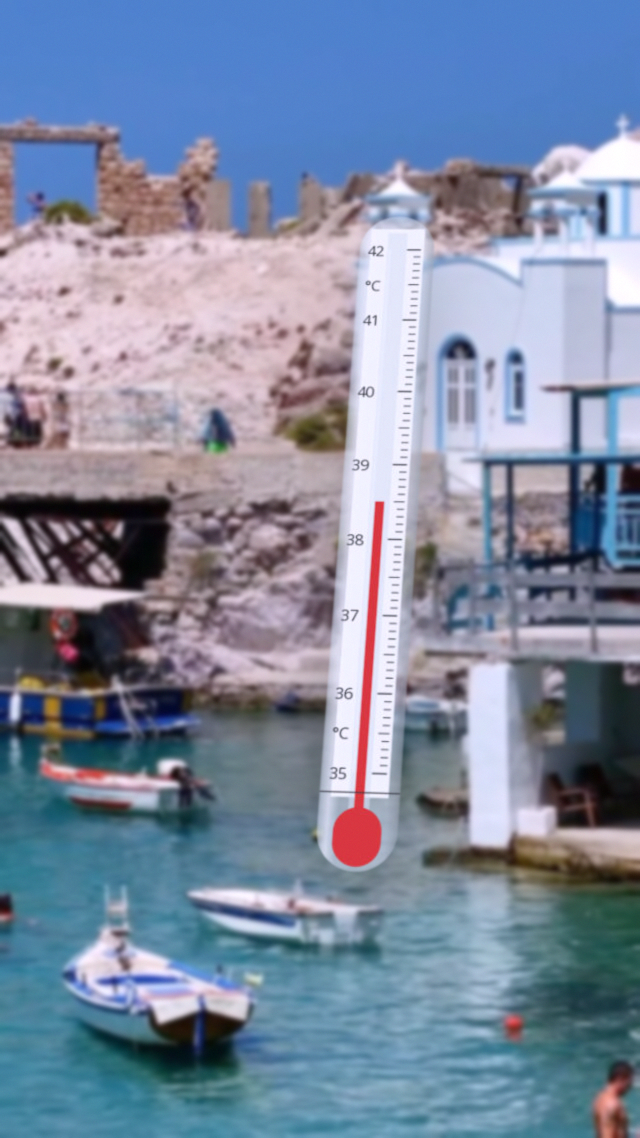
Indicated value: 38.5 °C
